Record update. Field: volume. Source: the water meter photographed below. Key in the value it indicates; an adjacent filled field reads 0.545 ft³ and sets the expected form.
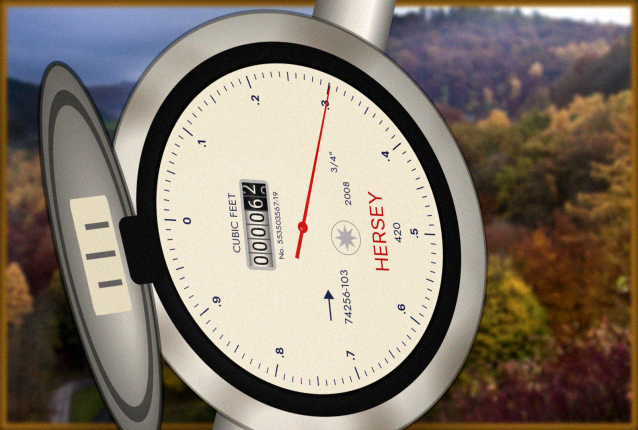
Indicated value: 62.30 ft³
